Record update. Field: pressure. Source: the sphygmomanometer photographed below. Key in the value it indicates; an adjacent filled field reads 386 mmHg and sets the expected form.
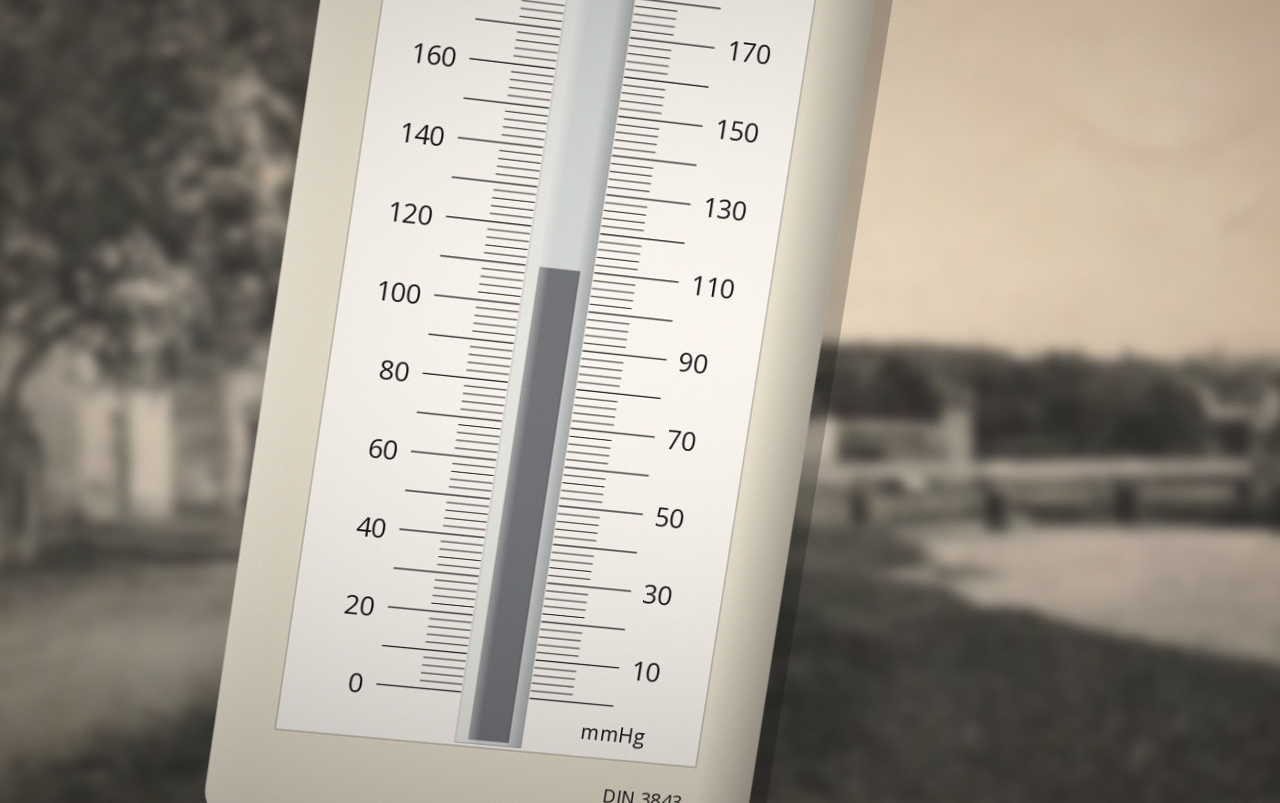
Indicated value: 110 mmHg
